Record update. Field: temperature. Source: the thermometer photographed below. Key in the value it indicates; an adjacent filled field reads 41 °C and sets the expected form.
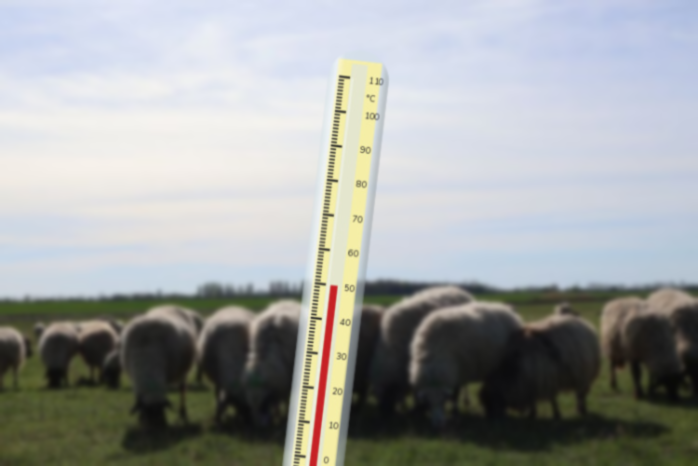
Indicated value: 50 °C
